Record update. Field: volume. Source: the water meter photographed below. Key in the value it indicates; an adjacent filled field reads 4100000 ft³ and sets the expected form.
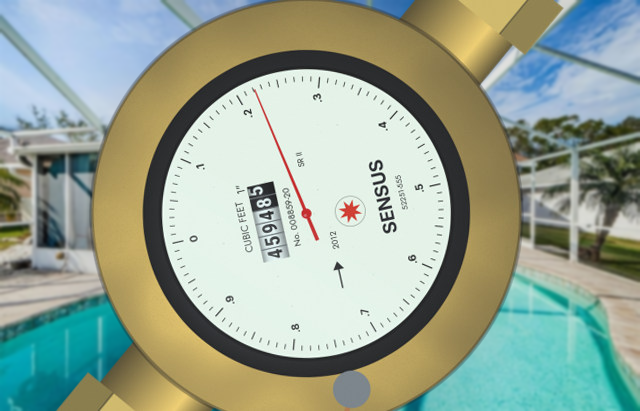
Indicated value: 459485.22 ft³
